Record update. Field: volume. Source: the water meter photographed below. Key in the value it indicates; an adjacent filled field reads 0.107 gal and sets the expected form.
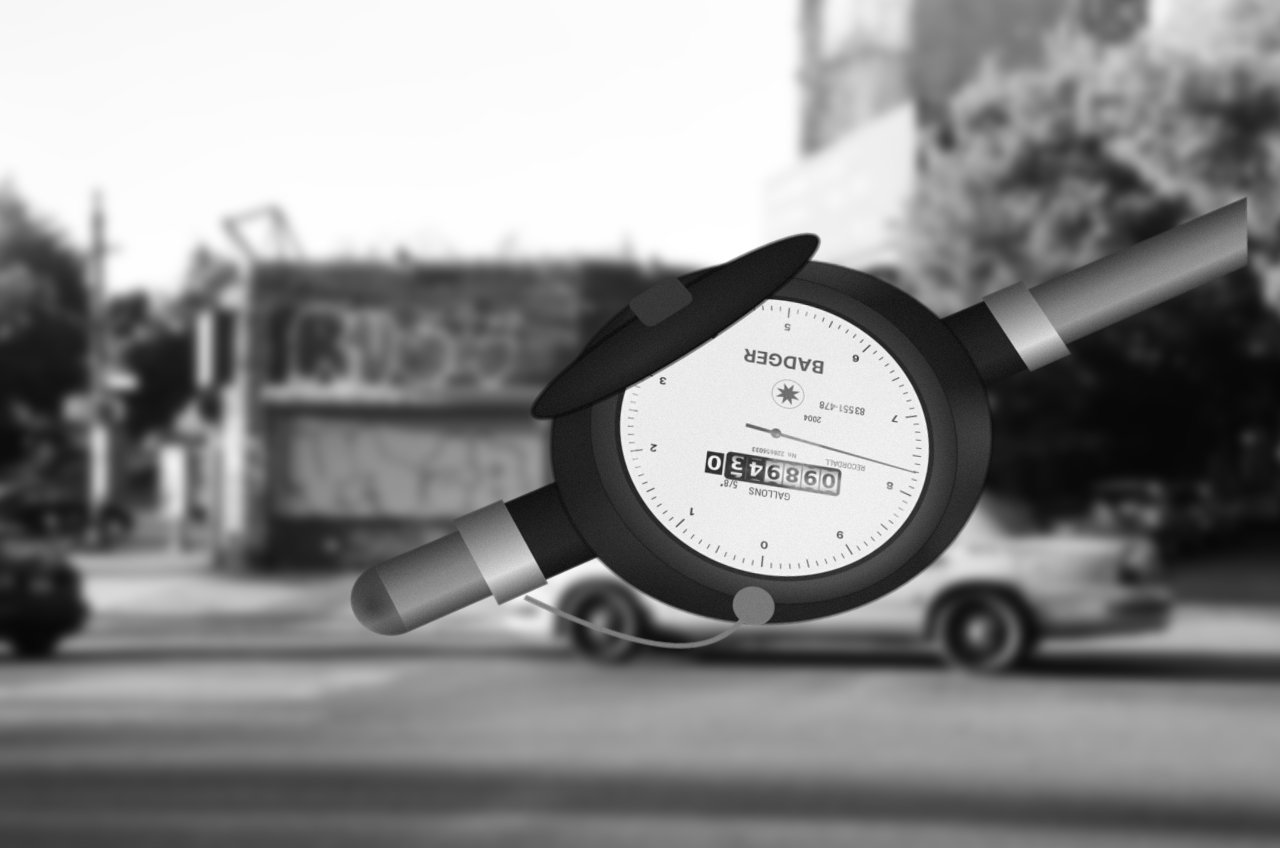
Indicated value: 989427.7 gal
